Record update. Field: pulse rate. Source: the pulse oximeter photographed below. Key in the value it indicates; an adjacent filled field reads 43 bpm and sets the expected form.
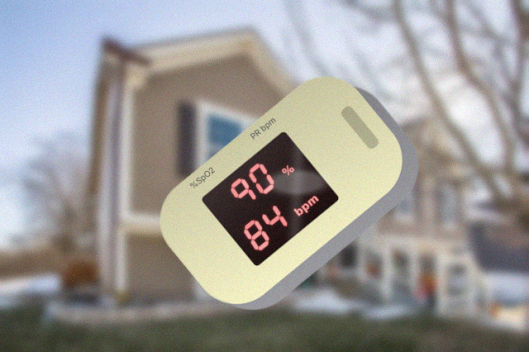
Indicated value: 84 bpm
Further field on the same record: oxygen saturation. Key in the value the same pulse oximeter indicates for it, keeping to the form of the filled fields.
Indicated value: 90 %
